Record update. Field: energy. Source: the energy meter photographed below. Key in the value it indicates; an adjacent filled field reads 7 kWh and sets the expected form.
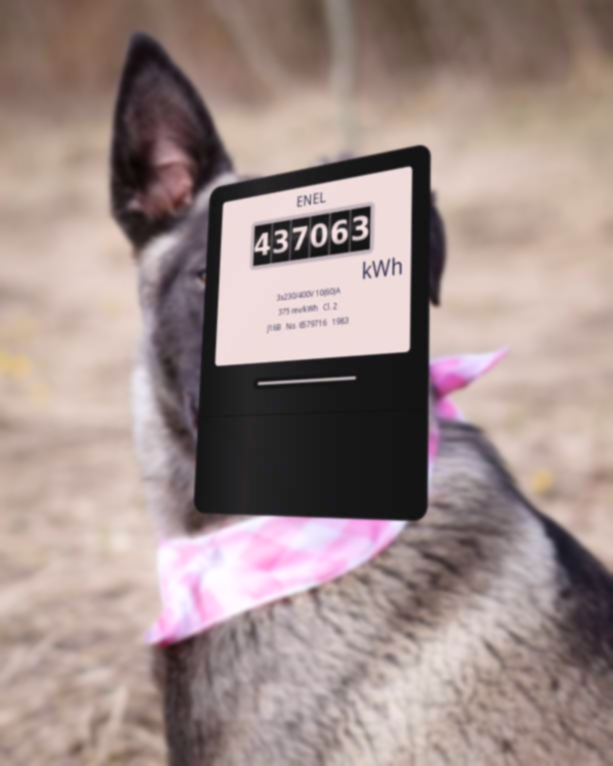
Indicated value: 437063 kWh
